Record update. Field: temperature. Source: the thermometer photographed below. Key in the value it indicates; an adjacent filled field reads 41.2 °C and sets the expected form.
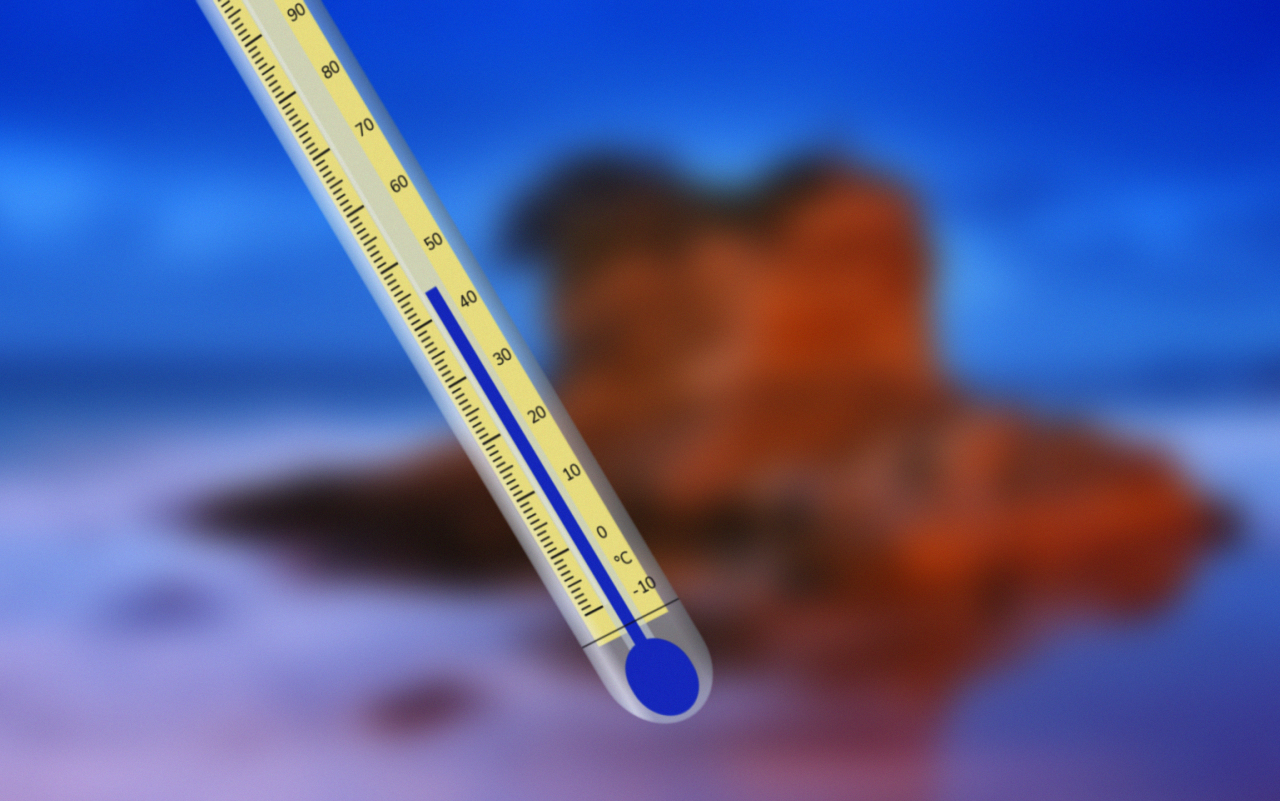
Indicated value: 44 °C
